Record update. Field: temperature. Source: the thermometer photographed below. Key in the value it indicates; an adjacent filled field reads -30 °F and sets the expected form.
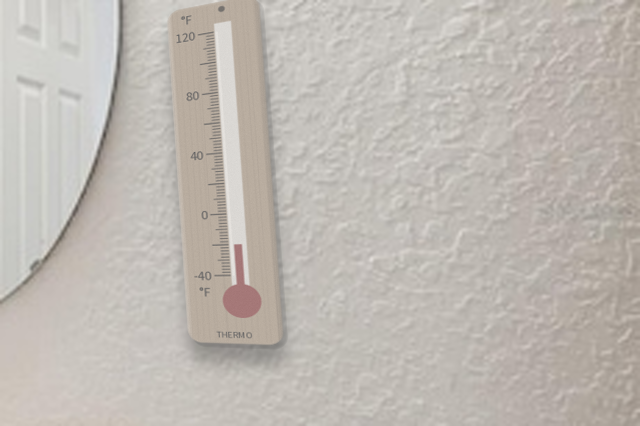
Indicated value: -20 °F
